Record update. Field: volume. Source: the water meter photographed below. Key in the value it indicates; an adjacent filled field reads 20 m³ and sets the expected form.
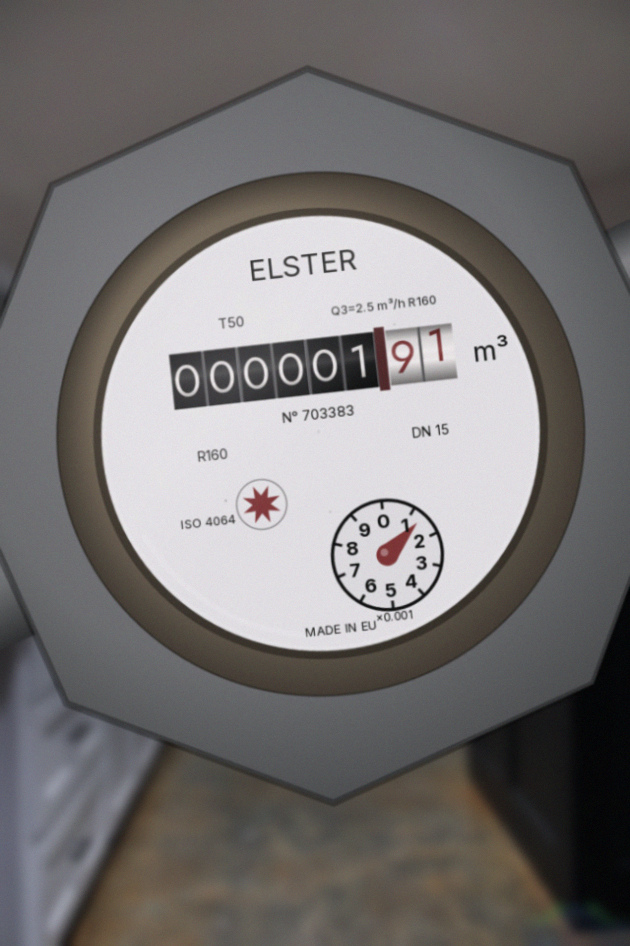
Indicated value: 1.911 m³
